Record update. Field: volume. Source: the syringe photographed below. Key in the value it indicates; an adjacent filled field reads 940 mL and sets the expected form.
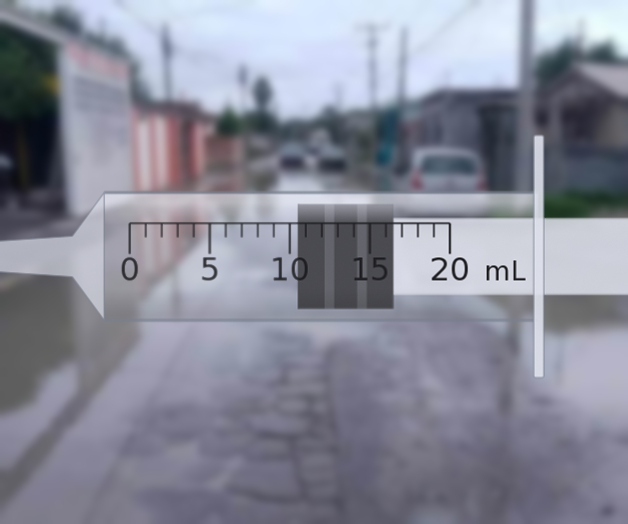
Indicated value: 10.5 mL
